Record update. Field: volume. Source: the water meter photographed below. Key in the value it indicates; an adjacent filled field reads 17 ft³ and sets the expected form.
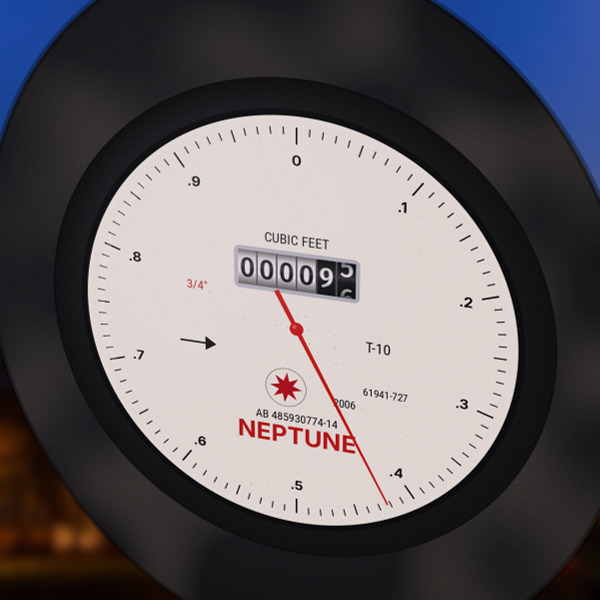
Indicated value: 95.42 ft³
